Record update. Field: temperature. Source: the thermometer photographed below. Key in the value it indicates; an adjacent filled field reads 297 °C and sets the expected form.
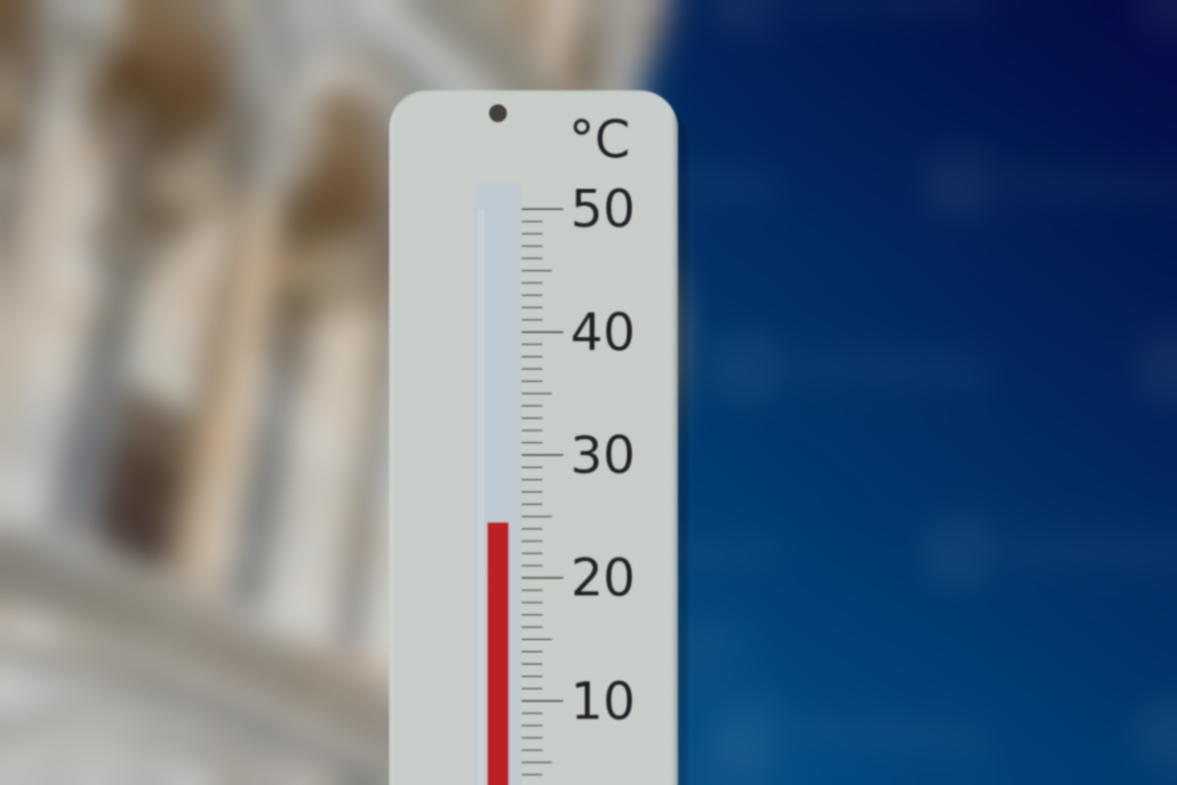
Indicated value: 24.5 °C
